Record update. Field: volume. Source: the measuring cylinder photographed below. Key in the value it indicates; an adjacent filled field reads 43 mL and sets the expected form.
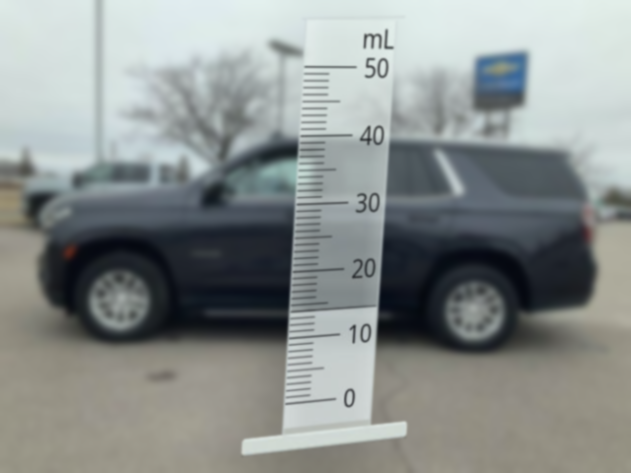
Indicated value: 14 mL
